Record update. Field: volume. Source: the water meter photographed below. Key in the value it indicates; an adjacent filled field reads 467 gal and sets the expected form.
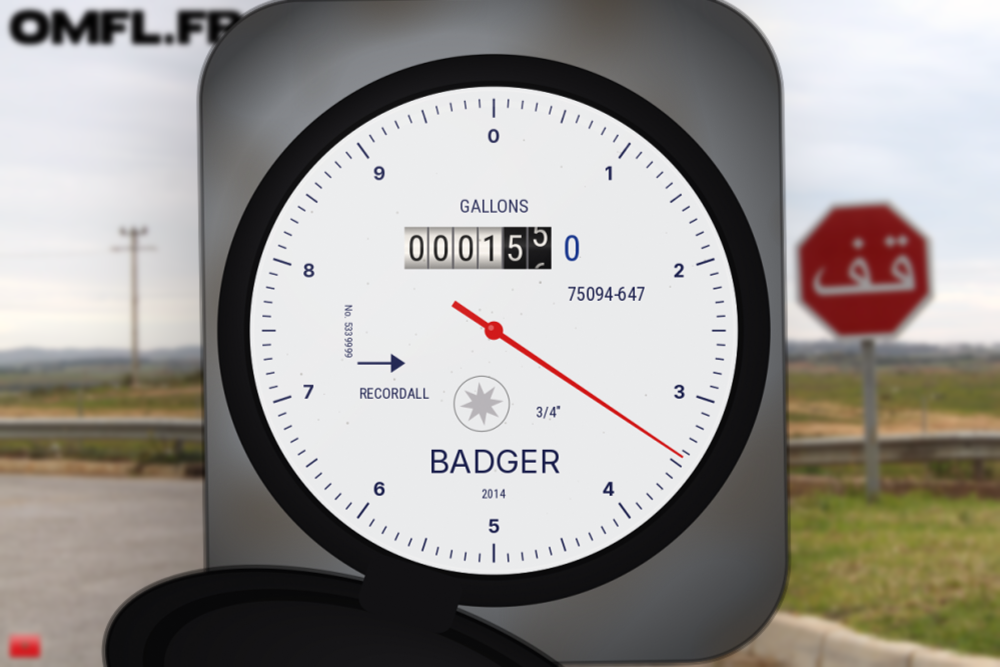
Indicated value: 1553.4 gal
